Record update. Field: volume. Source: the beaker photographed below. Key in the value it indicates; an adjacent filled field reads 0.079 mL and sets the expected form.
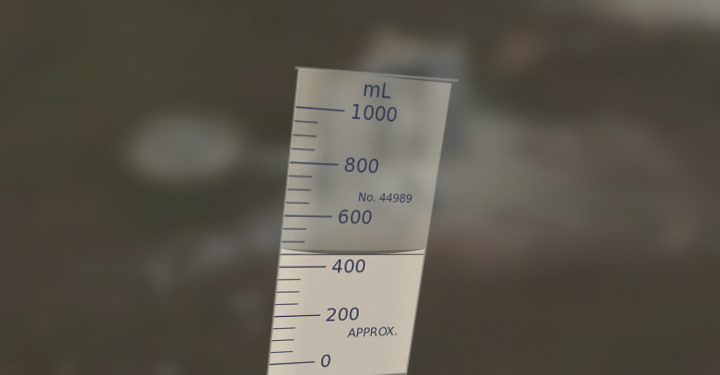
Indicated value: 450 mL
